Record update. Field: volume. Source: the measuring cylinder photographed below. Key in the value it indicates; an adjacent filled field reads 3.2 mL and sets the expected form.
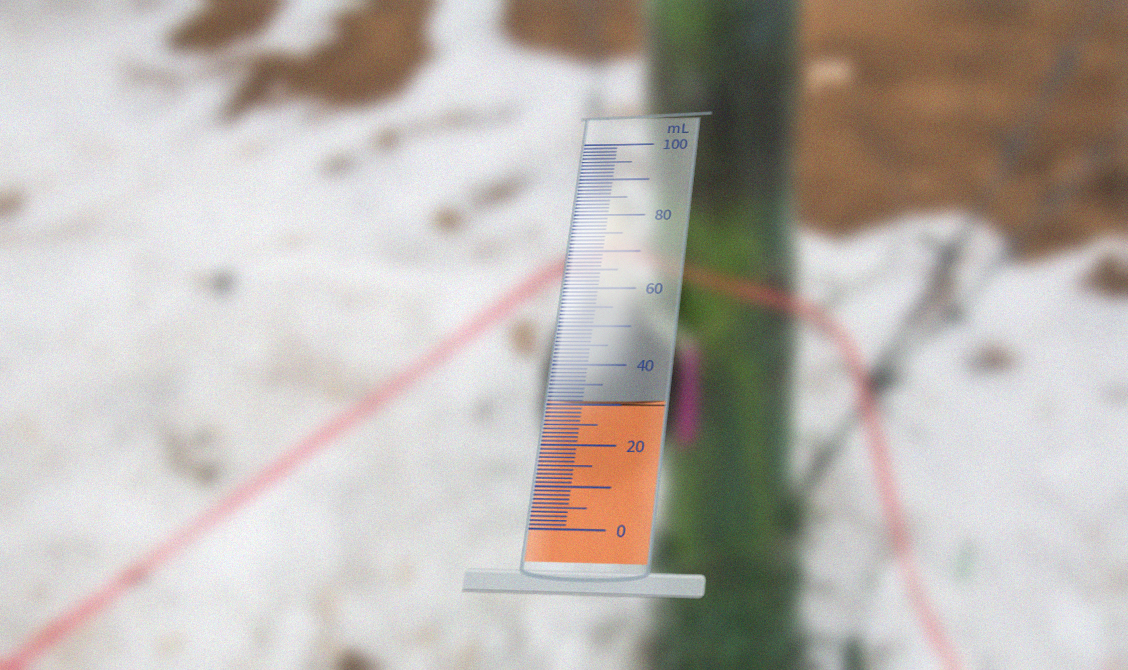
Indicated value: 30 mL
